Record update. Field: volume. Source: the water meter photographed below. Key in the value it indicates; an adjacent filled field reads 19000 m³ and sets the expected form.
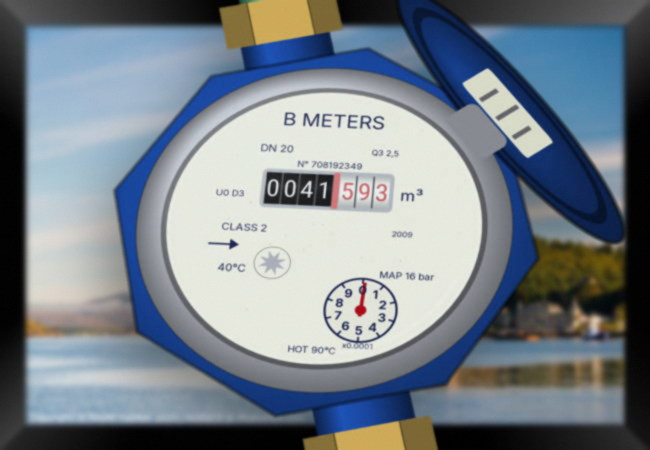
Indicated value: 41.5930 m³
